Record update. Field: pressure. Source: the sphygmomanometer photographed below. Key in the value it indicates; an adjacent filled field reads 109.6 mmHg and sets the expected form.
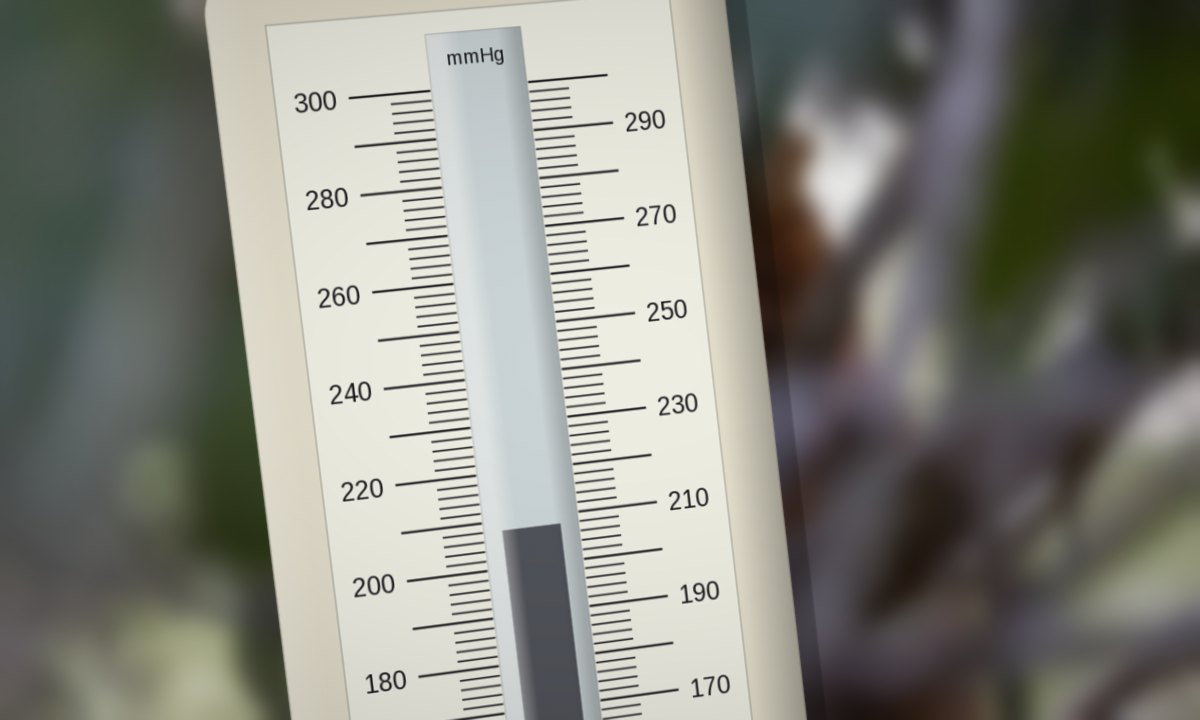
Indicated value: 208 mmHg
